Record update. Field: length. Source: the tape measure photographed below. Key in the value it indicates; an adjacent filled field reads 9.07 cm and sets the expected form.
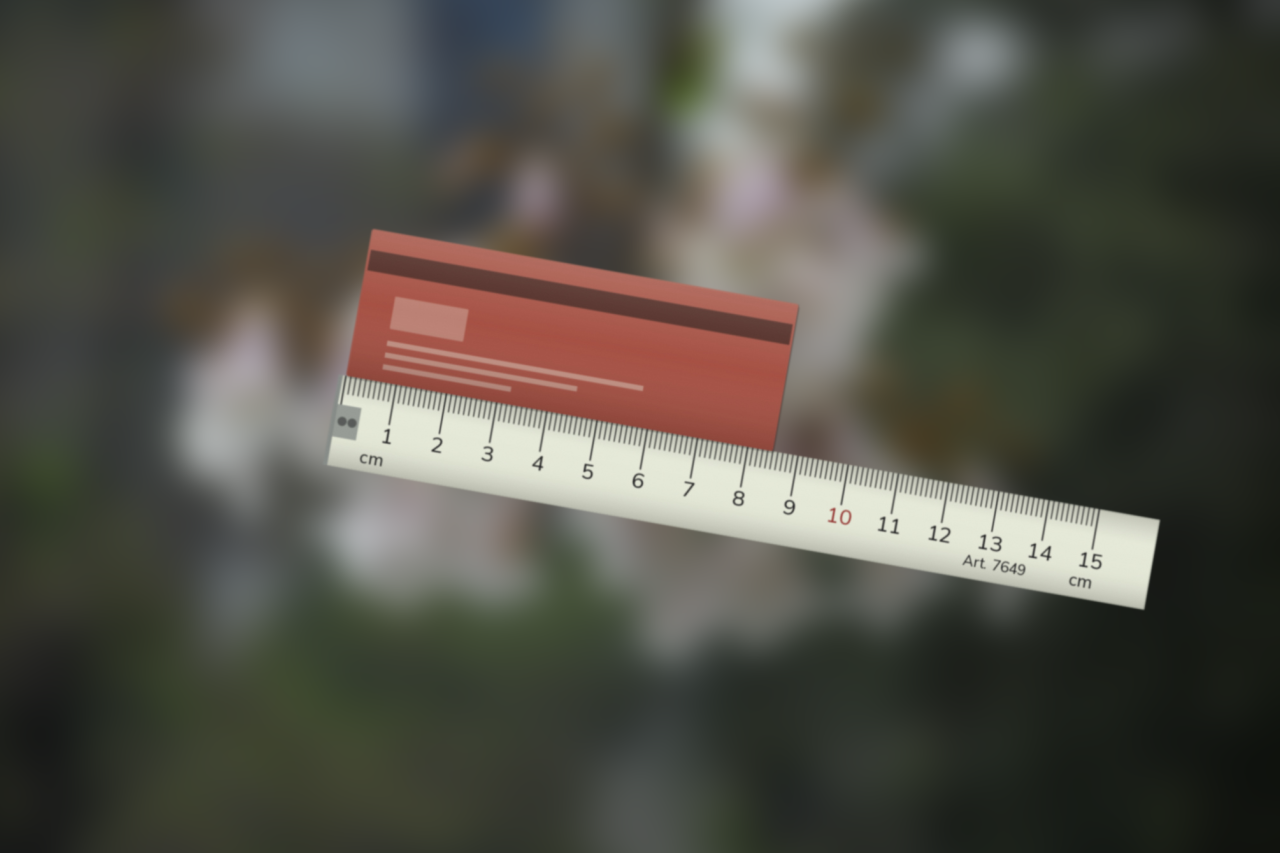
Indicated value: 8.5 cm
